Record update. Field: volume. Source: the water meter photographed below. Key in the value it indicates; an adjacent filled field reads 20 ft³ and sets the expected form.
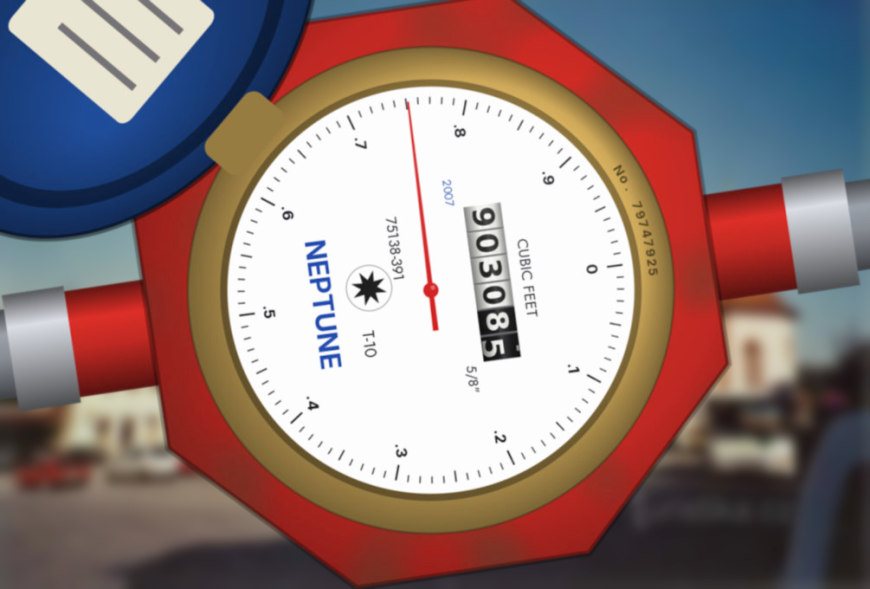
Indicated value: 903084.75 ft³
